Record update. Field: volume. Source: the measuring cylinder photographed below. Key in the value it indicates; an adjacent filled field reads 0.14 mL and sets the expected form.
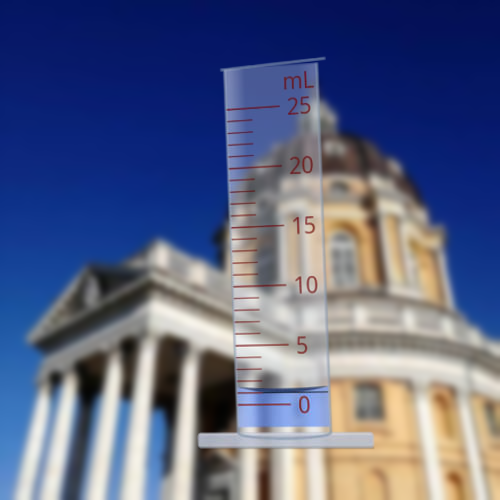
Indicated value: 1 mL
